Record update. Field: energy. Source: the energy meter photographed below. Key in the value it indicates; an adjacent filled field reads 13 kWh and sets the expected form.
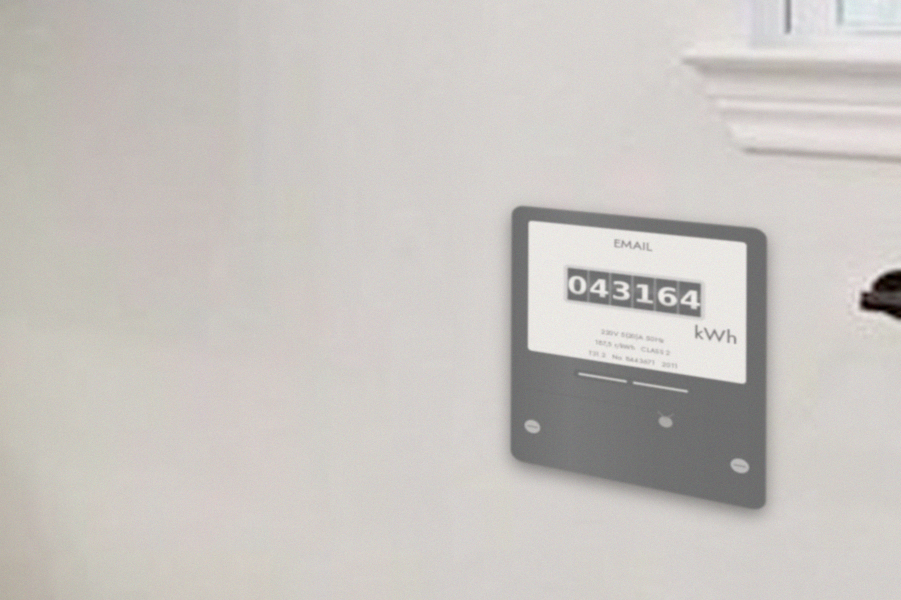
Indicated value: 43164 kWh
